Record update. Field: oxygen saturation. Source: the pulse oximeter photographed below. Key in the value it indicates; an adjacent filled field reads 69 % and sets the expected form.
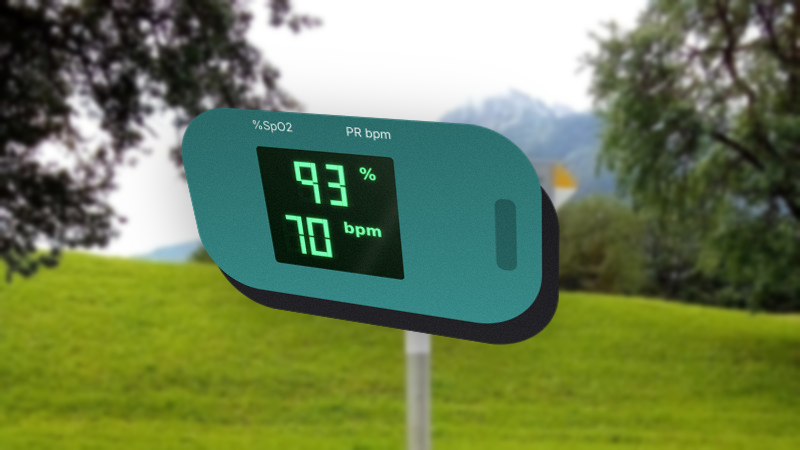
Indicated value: 93 %
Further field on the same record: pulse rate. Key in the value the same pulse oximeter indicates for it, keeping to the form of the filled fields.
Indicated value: 70 bpm
